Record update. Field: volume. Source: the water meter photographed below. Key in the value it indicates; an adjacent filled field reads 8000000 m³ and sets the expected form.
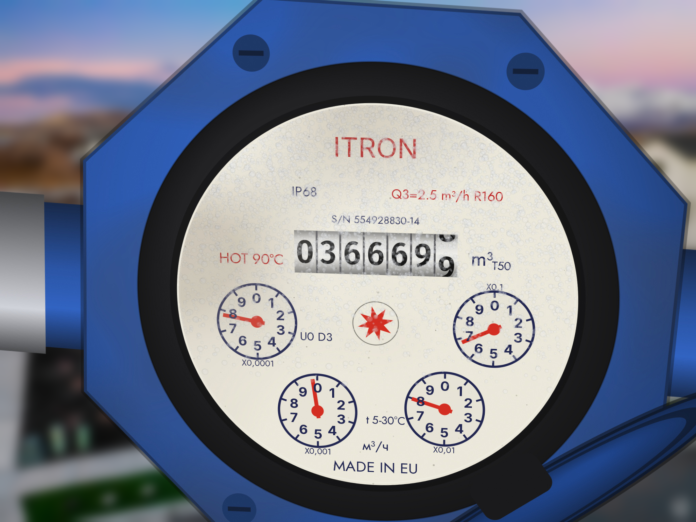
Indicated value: 366698.6797 m³
